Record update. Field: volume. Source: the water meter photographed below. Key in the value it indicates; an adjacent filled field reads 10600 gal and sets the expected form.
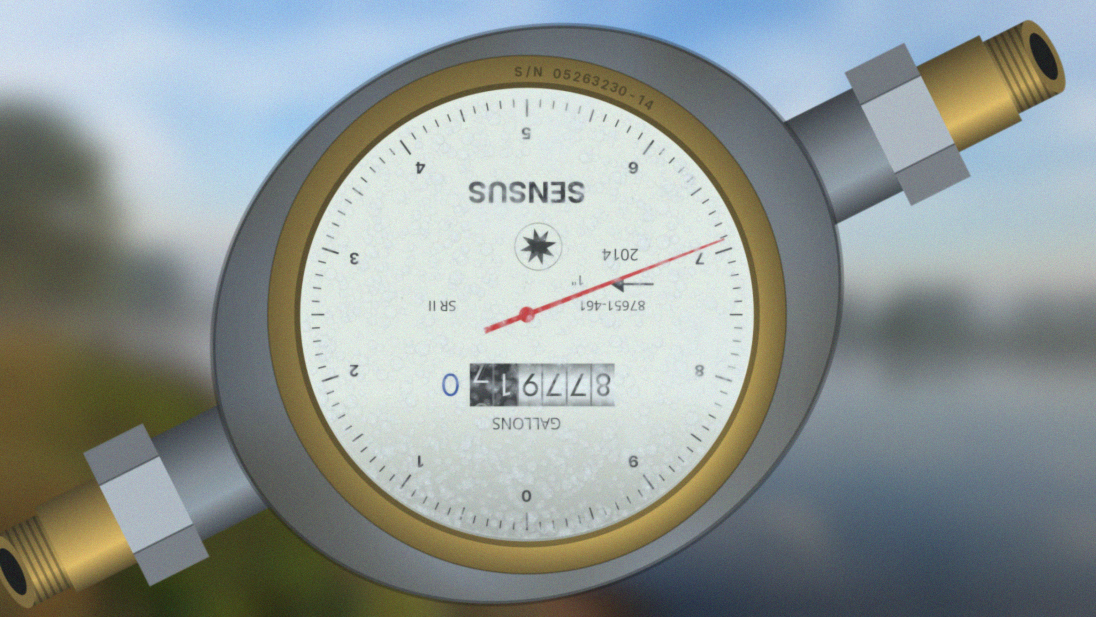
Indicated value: 8779166.9 gal
